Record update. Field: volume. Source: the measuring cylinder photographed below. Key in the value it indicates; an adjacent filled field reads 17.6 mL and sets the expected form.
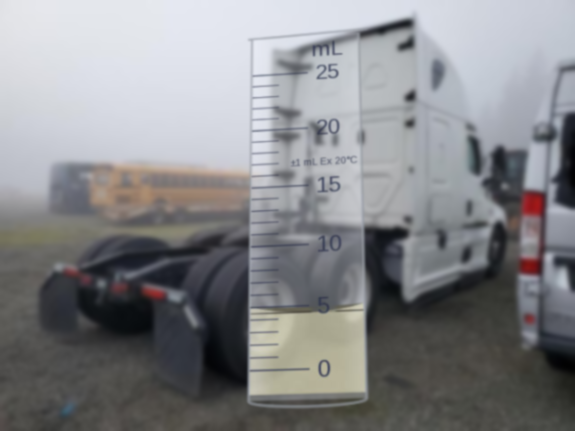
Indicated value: 4.5 mL
